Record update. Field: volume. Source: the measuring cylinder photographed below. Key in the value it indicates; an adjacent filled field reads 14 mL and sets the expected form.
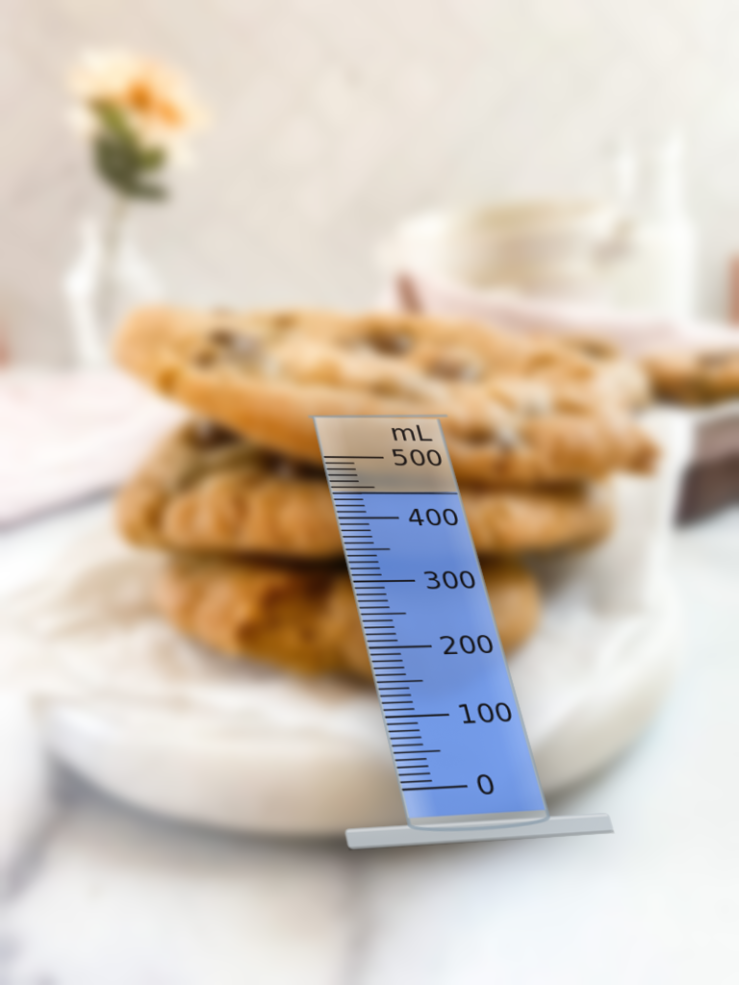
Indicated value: 440 mL
